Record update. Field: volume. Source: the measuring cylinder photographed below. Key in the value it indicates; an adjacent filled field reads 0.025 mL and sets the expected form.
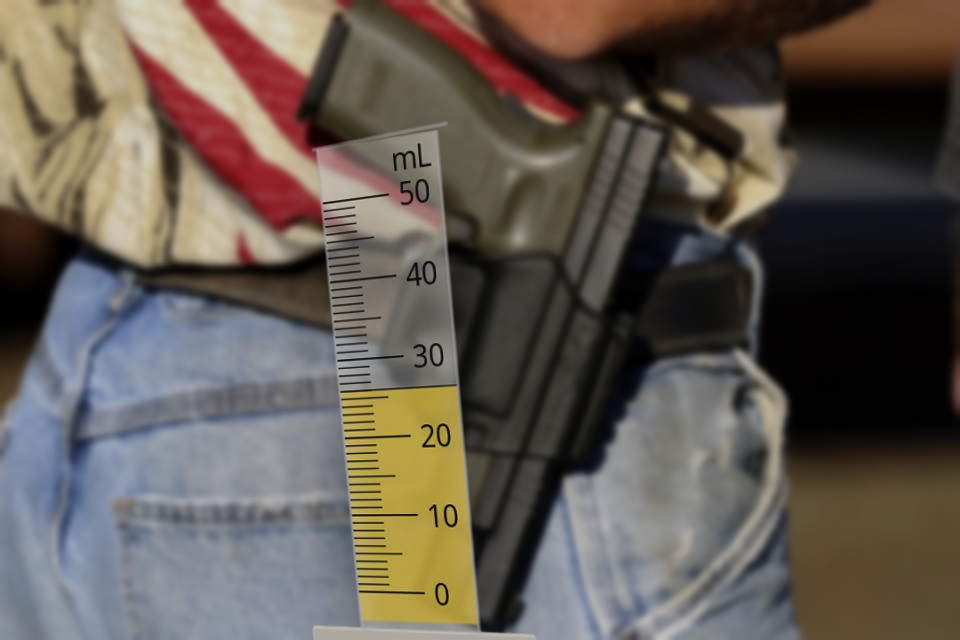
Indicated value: 26 mL
